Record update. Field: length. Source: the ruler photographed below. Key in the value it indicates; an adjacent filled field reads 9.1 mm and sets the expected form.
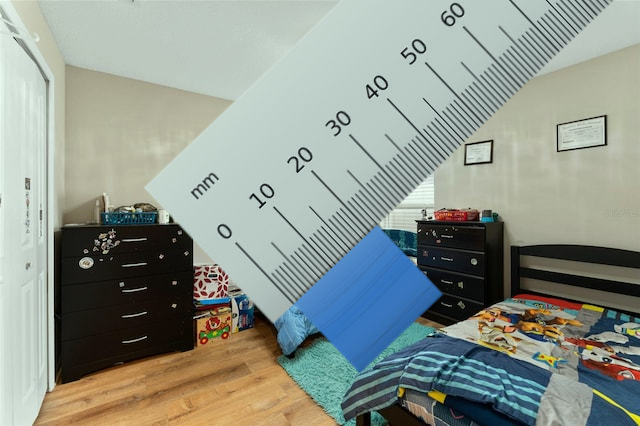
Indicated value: 22 mm
